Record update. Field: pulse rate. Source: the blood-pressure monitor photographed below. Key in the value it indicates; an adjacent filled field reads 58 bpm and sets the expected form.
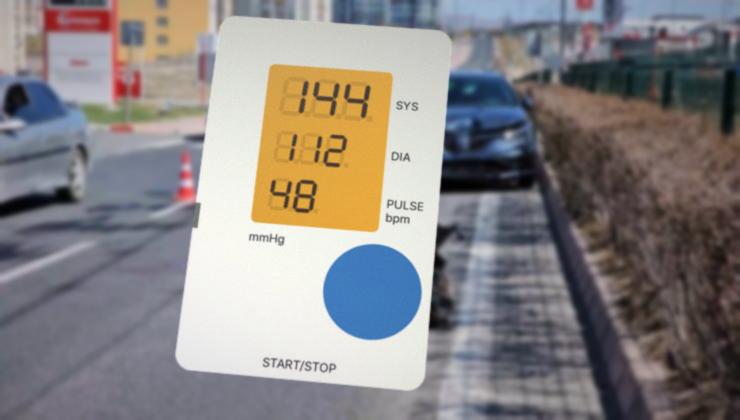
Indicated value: 48 bpm
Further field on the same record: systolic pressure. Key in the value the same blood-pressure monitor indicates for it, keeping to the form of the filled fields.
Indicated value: 144 mmHg
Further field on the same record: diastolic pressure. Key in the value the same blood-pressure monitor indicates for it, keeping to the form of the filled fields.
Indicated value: 112 mmHg
